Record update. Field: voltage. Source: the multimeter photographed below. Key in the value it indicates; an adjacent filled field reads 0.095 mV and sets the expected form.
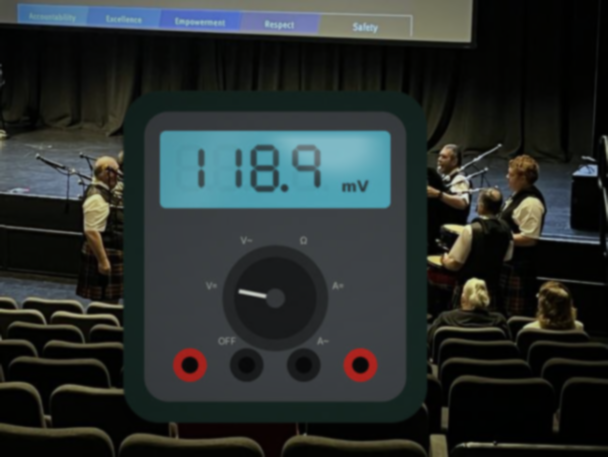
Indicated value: 118.9 mV
